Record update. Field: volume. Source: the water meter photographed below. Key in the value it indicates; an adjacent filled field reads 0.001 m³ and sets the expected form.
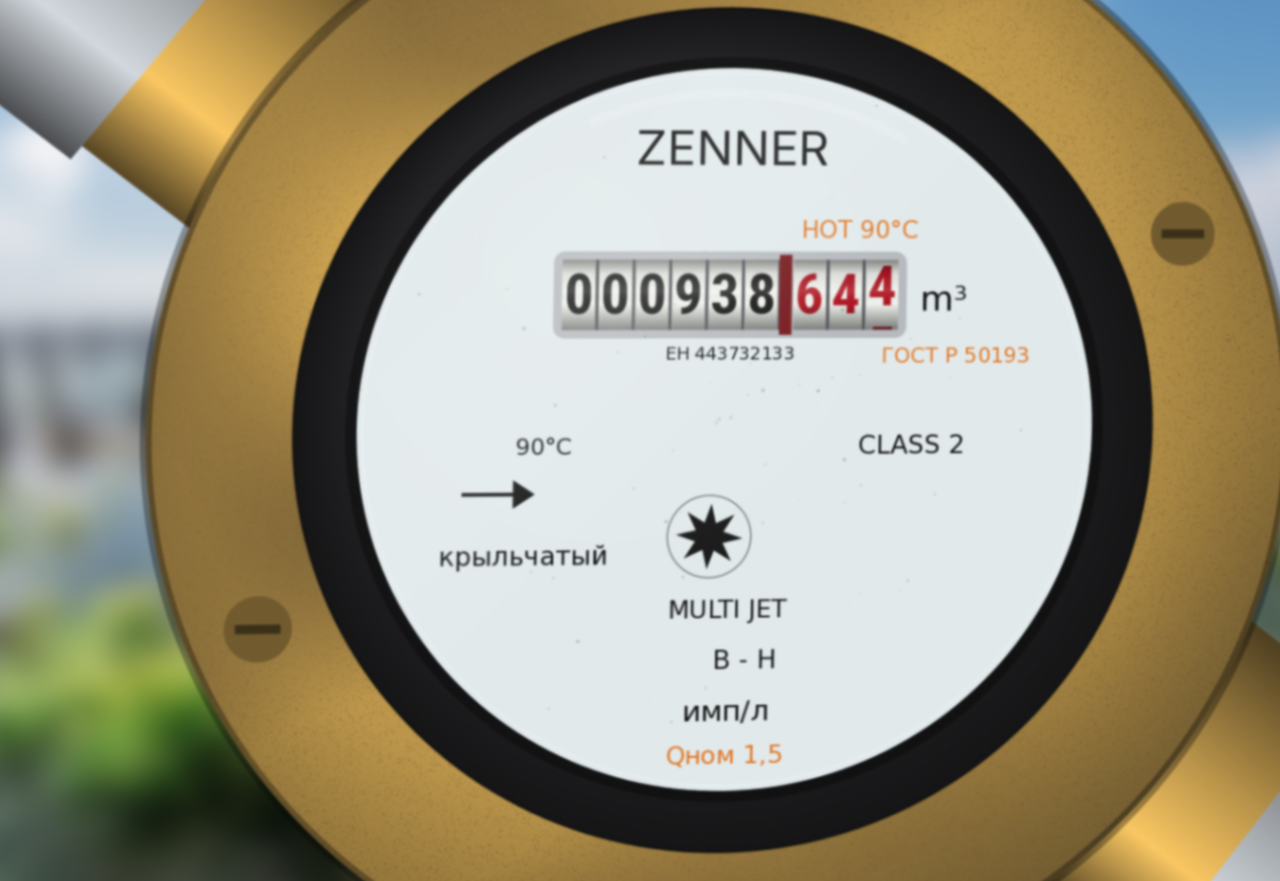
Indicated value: 938.644 m³
